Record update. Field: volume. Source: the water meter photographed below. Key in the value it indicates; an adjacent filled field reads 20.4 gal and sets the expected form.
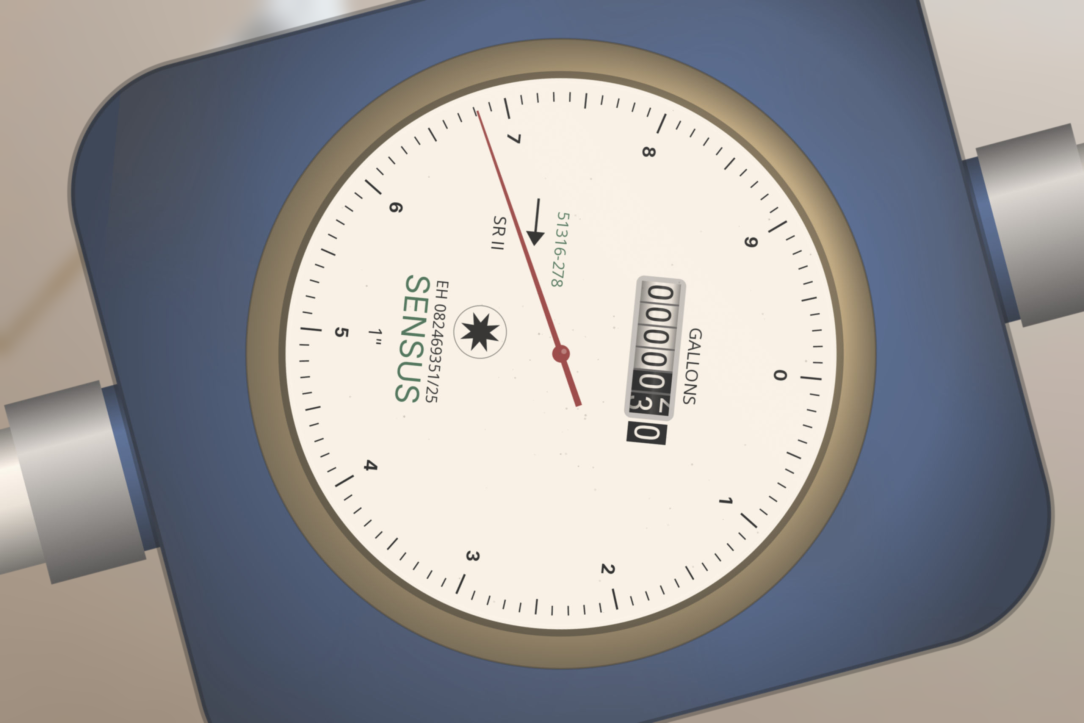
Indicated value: 26.8 gal
